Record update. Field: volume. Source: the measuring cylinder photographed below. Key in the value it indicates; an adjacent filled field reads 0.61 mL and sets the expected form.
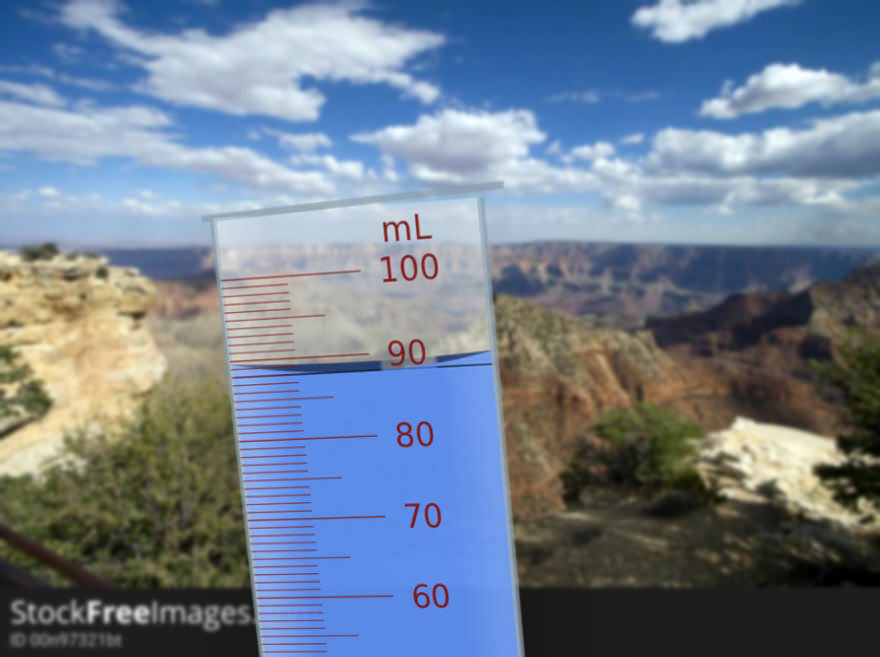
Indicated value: 88 mL
